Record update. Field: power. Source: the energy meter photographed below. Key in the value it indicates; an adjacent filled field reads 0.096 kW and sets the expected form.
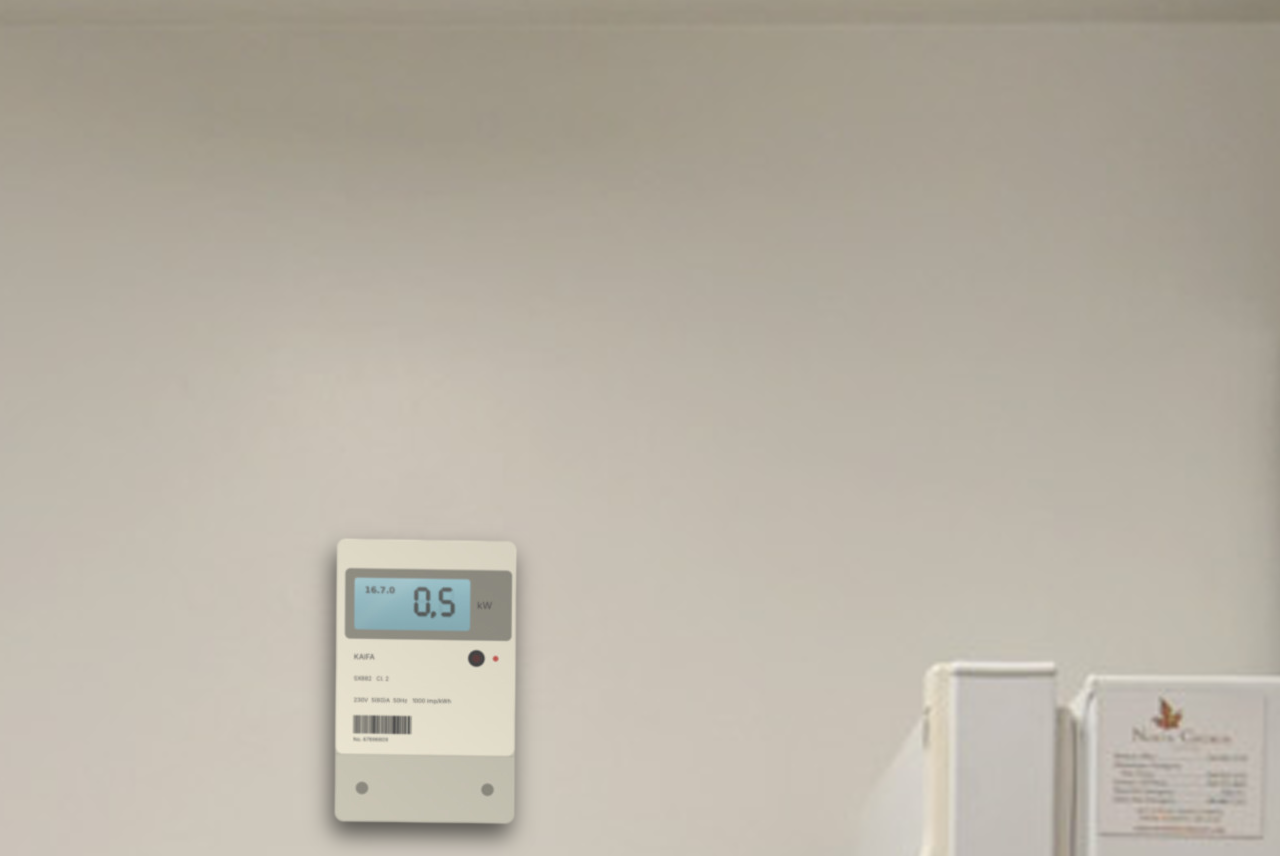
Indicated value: 0.5 kW
